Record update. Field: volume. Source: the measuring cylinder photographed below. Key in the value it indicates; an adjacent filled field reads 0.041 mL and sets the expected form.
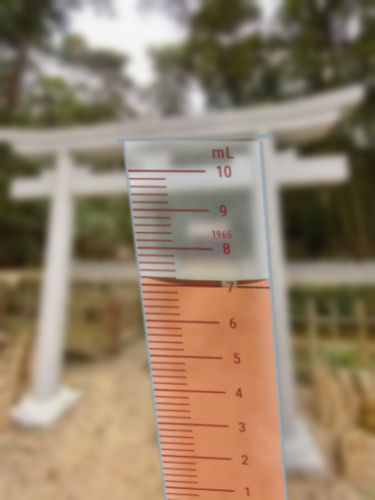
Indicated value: 7 mL
